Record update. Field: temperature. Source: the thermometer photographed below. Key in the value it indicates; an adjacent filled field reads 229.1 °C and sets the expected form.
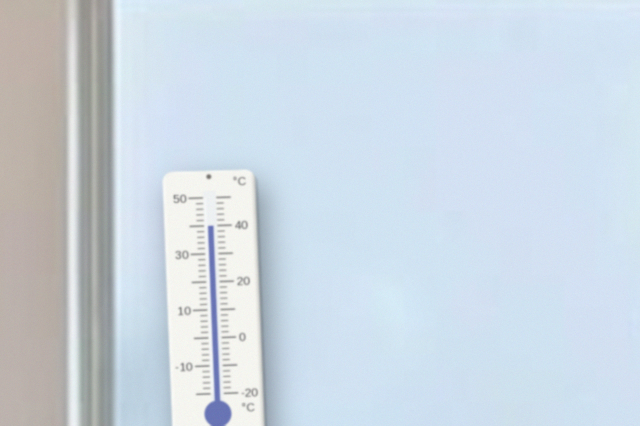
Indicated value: 40 °C
